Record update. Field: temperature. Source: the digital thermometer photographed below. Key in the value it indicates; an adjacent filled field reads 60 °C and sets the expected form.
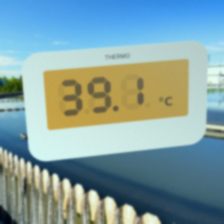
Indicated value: 39.1 °C
